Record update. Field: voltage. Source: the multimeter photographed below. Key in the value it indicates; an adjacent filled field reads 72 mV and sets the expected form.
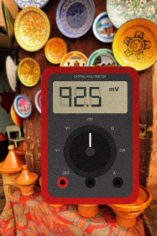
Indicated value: 92.5 mV
